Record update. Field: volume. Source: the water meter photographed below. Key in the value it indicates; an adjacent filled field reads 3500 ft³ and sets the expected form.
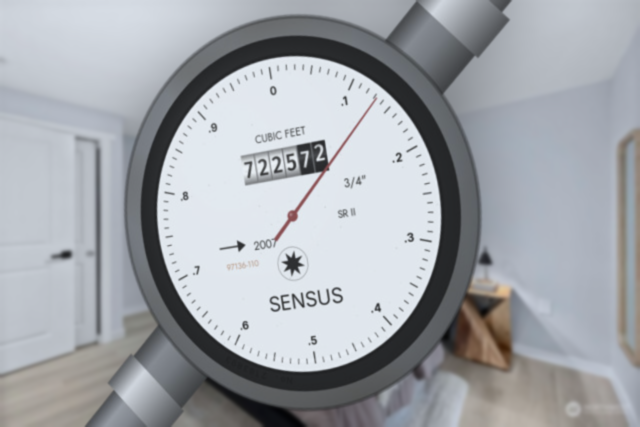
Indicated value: 722572.13 ft³
